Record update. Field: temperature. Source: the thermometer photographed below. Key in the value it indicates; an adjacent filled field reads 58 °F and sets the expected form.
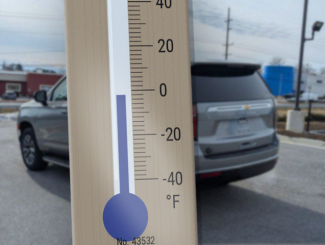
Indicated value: -2 °F
